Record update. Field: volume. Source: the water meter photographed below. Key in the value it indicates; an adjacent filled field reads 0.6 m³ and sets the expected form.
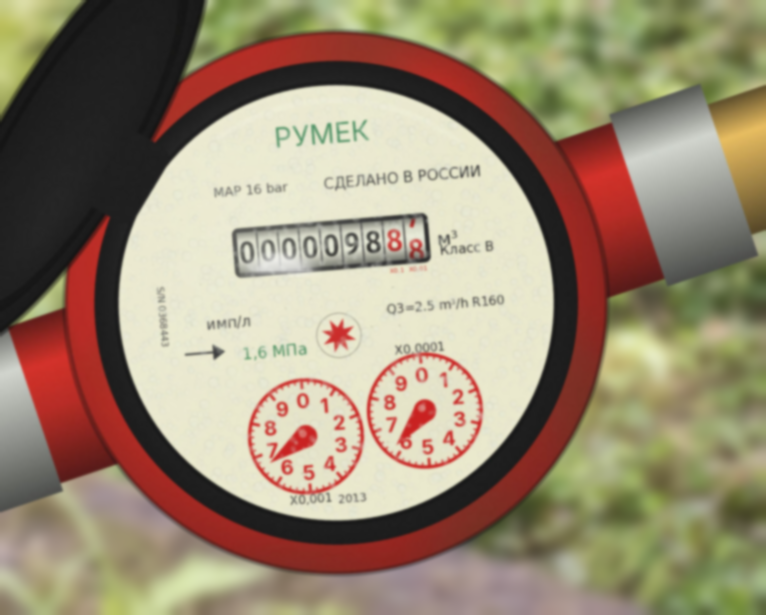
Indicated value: 98.8766 m³
